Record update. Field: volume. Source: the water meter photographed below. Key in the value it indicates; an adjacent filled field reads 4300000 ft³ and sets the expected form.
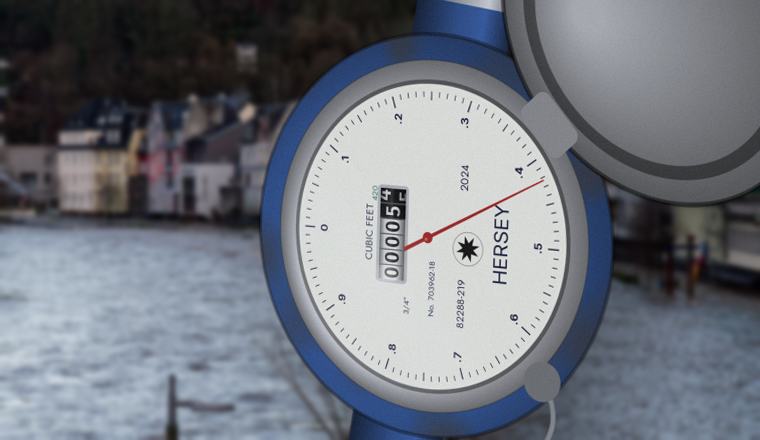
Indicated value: 54.42 ft³
